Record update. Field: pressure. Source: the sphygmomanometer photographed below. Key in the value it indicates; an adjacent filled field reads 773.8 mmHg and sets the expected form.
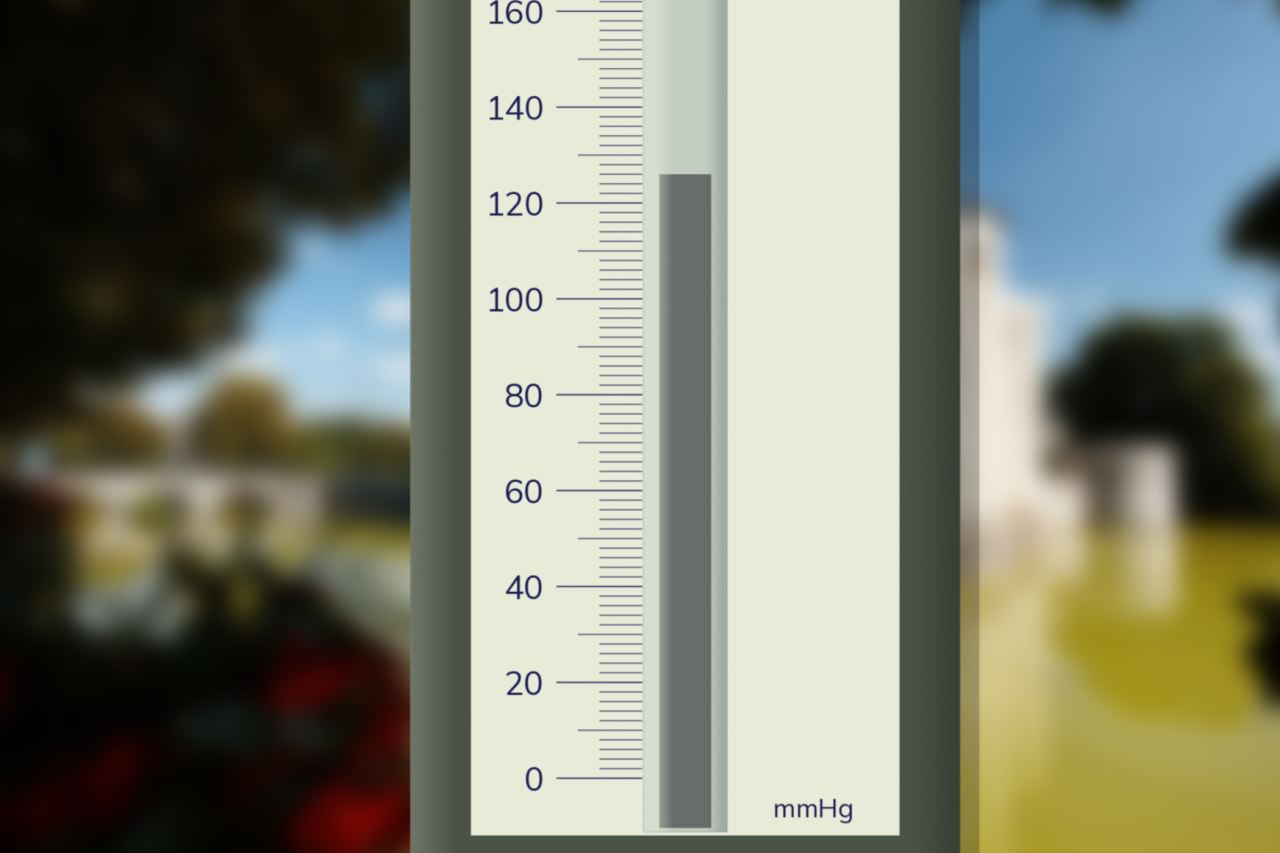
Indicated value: 126 mmHg
